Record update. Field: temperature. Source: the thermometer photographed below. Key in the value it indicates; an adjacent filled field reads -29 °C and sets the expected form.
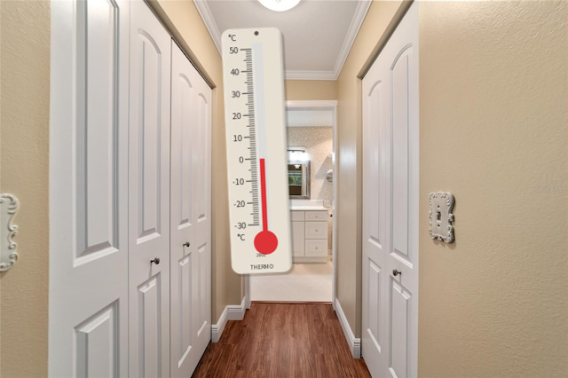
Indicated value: 0 °C
